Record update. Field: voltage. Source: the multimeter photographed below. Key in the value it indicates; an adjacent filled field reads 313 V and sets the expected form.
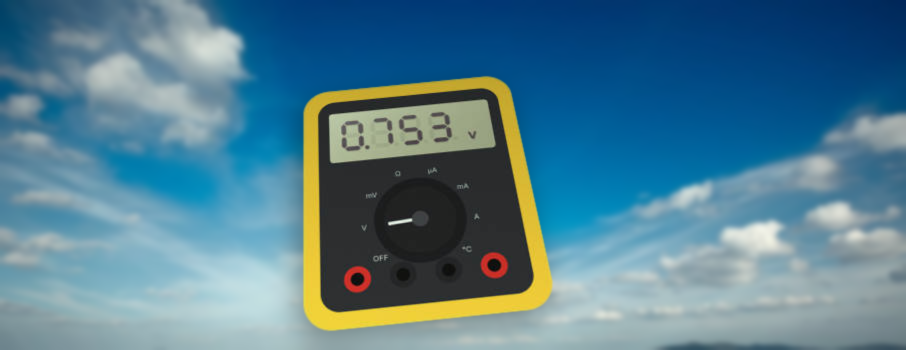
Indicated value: 0.753 V
